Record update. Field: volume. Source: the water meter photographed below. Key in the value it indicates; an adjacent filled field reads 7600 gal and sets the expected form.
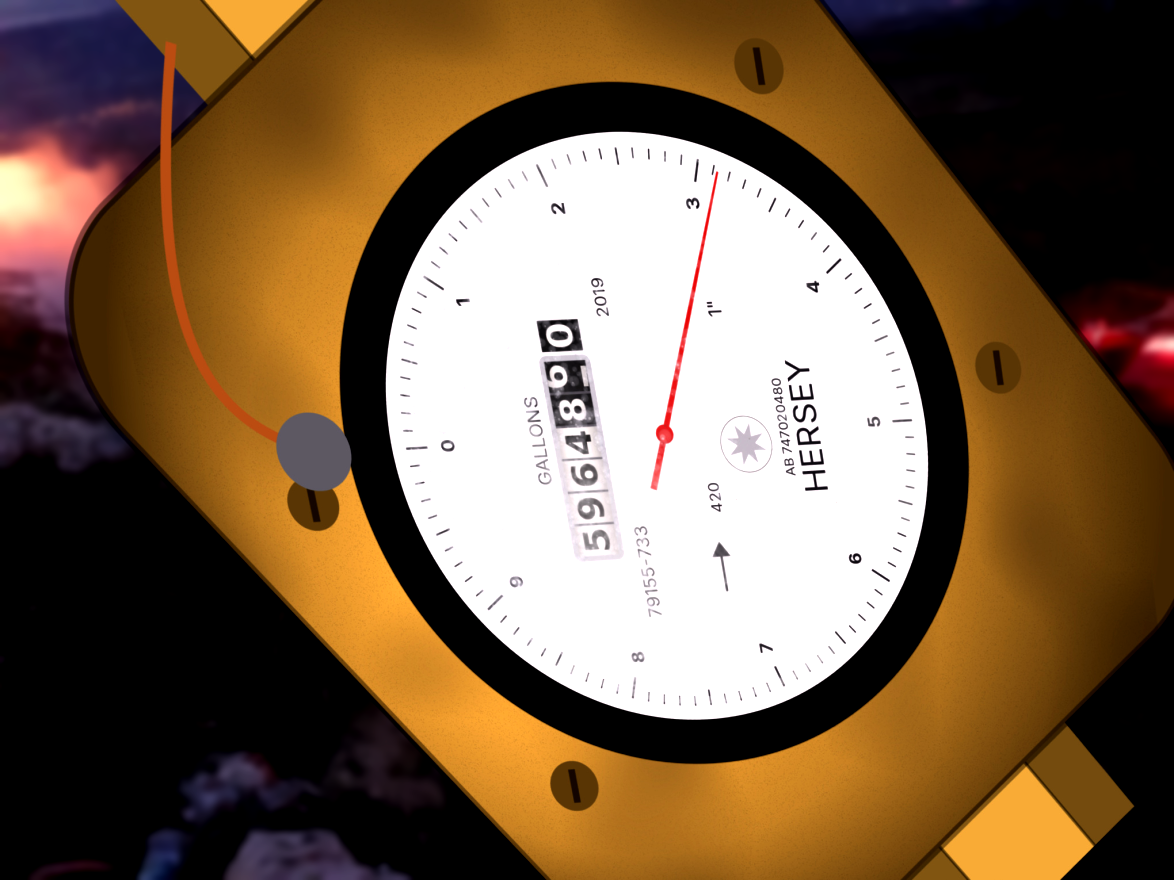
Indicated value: 5964863.1 gal
